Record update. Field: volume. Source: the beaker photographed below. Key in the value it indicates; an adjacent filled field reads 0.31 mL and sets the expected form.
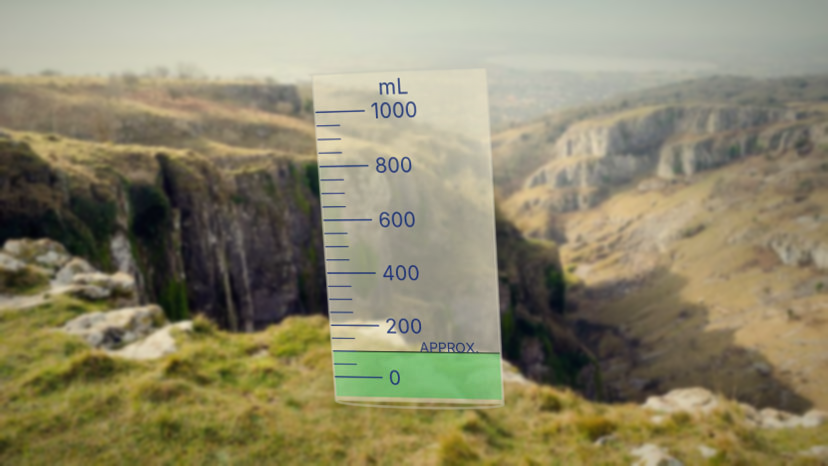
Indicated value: 100 mL
